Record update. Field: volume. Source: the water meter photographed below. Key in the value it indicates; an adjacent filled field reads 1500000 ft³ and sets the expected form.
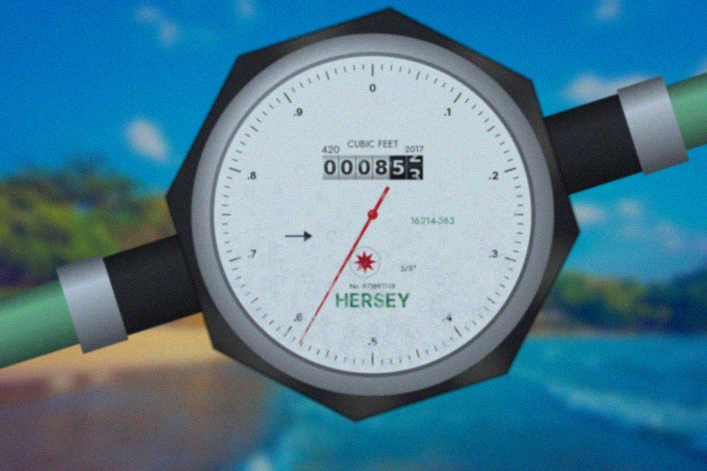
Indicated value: 852.58 ft³
